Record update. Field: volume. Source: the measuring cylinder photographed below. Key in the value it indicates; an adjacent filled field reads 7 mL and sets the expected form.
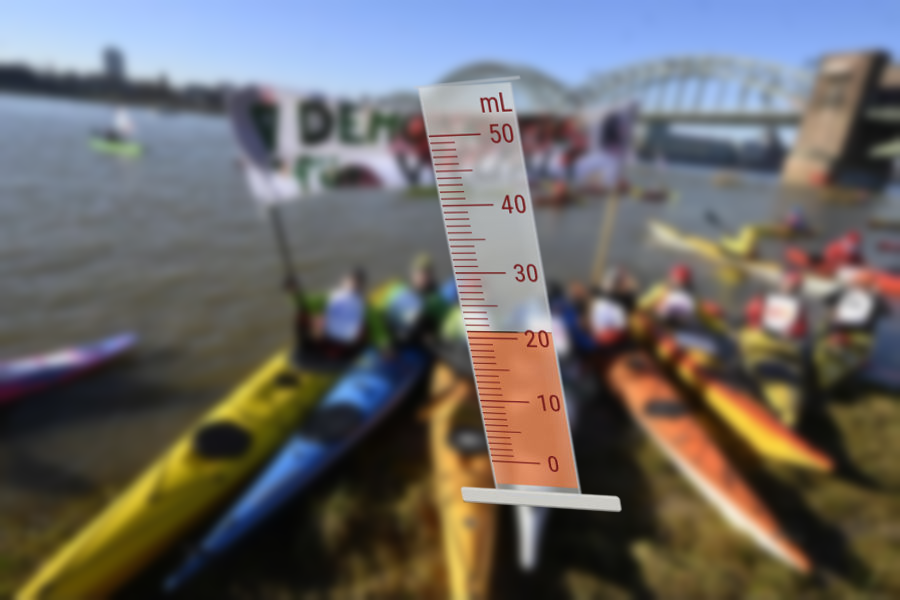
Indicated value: 21 mL
